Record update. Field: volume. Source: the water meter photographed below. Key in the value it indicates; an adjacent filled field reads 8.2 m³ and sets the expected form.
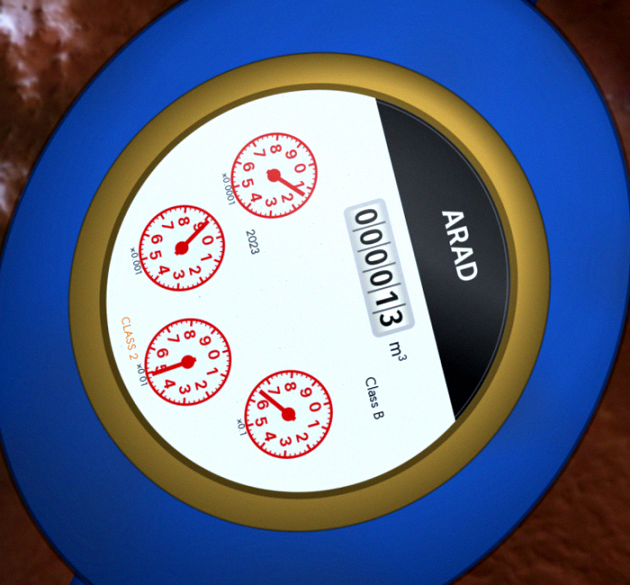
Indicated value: 13.6491 m³
